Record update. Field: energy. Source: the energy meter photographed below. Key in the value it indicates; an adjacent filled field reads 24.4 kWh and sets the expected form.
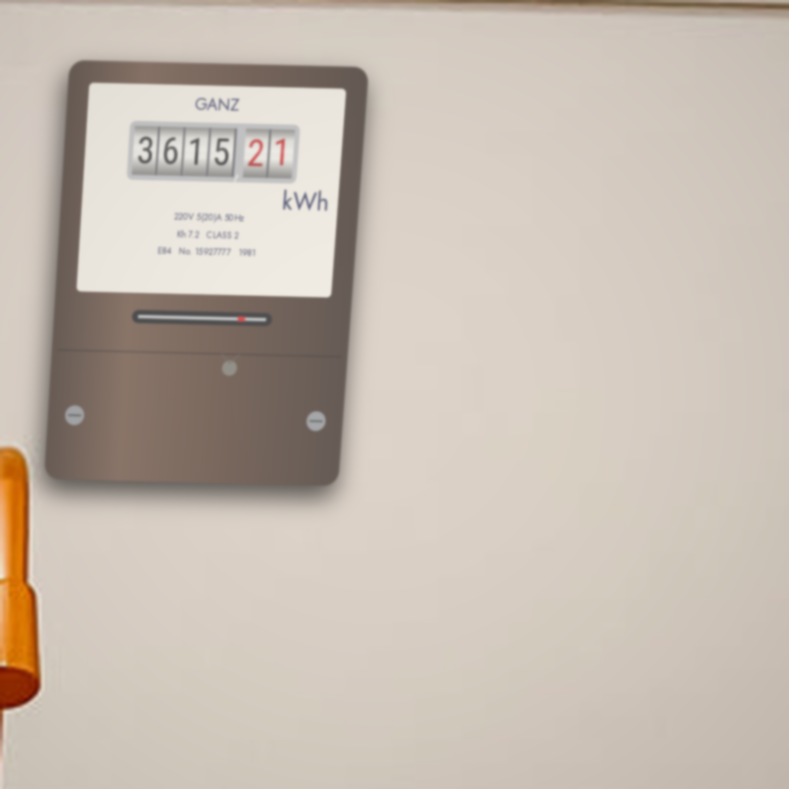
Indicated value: 3615.21 kWh
